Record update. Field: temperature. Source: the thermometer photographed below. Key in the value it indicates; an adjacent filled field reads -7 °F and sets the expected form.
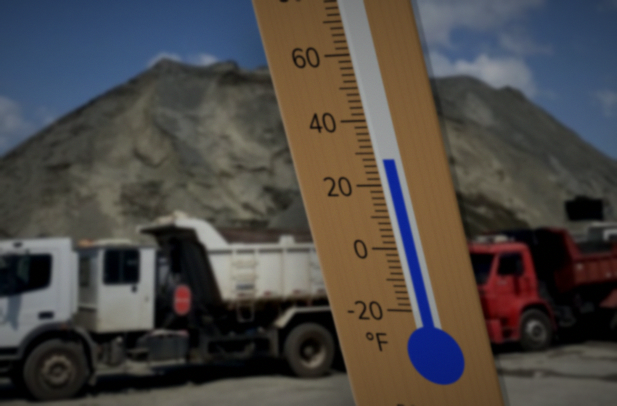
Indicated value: 28 °F
